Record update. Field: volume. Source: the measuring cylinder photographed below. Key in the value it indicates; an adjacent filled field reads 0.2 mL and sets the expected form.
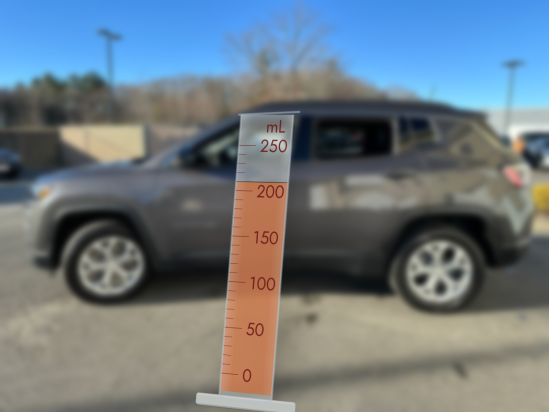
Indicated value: 210 mL
